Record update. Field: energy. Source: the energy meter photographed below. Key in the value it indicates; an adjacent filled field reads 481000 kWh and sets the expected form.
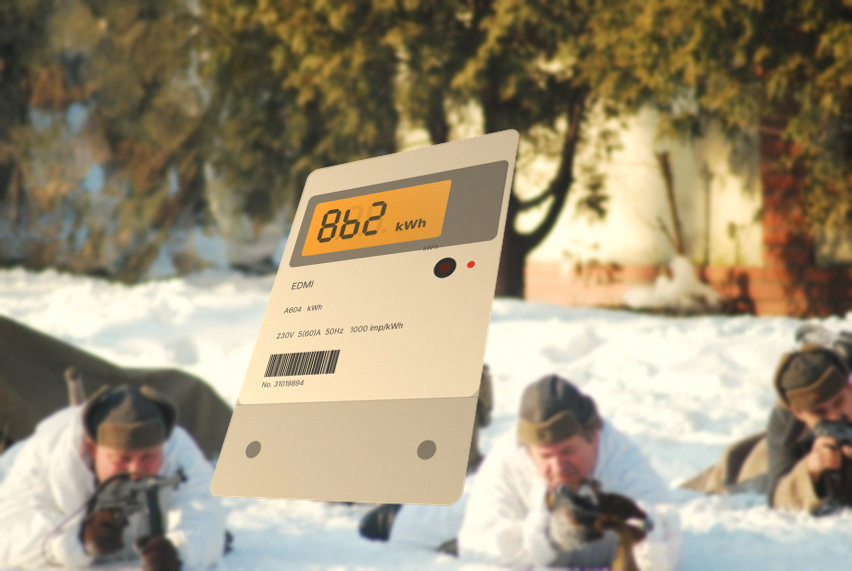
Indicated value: 862 kWh
